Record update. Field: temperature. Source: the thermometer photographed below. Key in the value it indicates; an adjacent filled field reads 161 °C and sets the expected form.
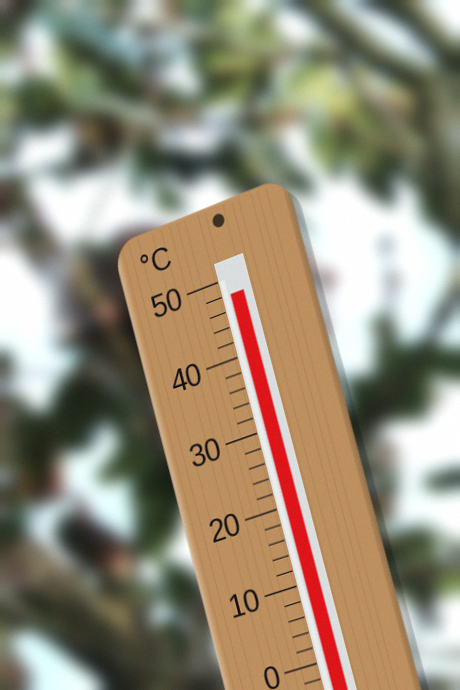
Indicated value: 48 °C
